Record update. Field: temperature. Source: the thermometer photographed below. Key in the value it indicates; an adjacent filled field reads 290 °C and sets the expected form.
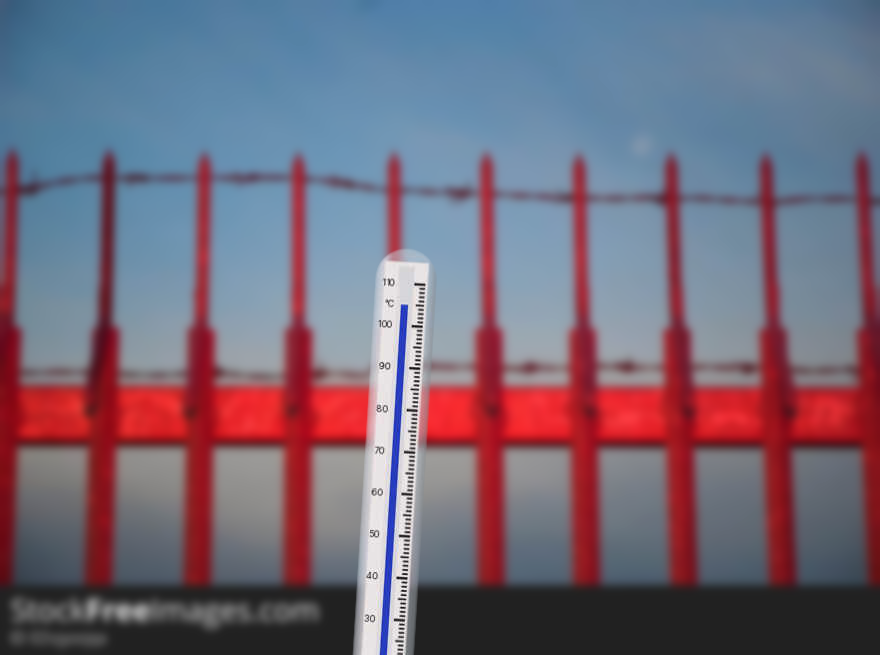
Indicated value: 105 °C
